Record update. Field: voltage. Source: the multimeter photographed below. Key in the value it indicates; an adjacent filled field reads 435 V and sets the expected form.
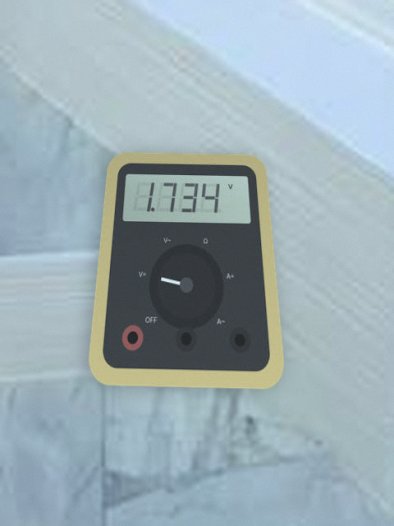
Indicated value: 1.734 V
